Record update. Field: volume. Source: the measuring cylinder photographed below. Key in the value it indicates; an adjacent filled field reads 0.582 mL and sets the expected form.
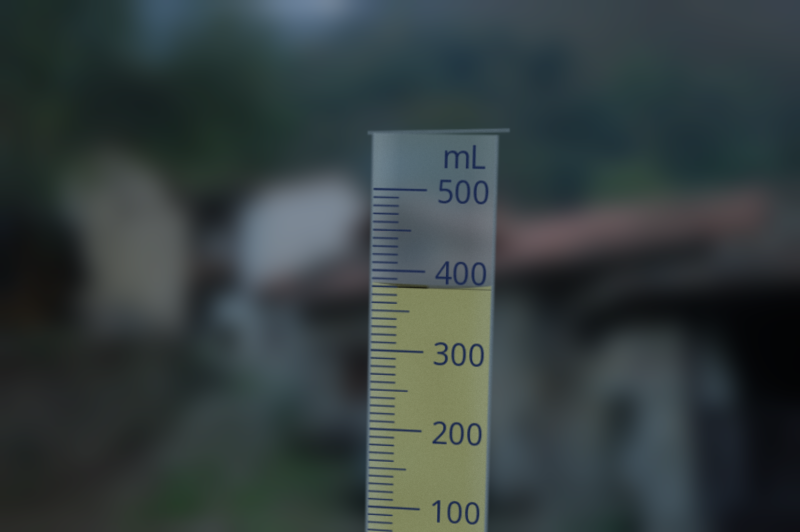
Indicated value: 380 mL
